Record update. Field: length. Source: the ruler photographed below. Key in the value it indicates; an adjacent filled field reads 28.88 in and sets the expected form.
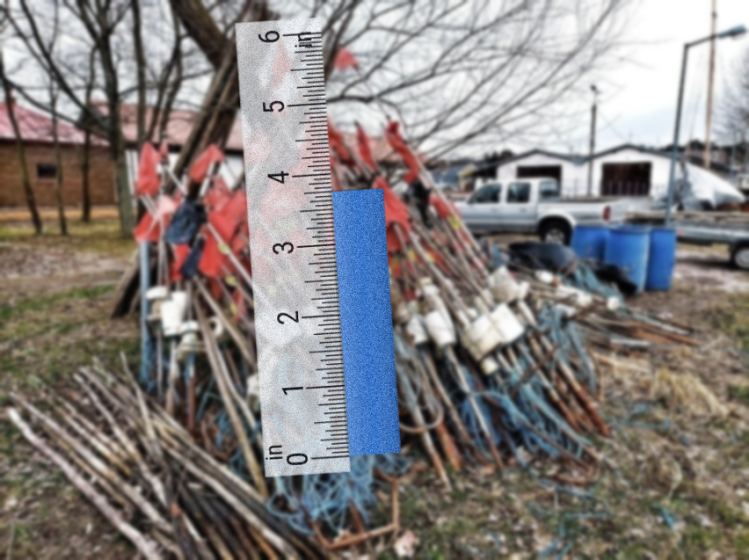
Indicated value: 3.75 in
